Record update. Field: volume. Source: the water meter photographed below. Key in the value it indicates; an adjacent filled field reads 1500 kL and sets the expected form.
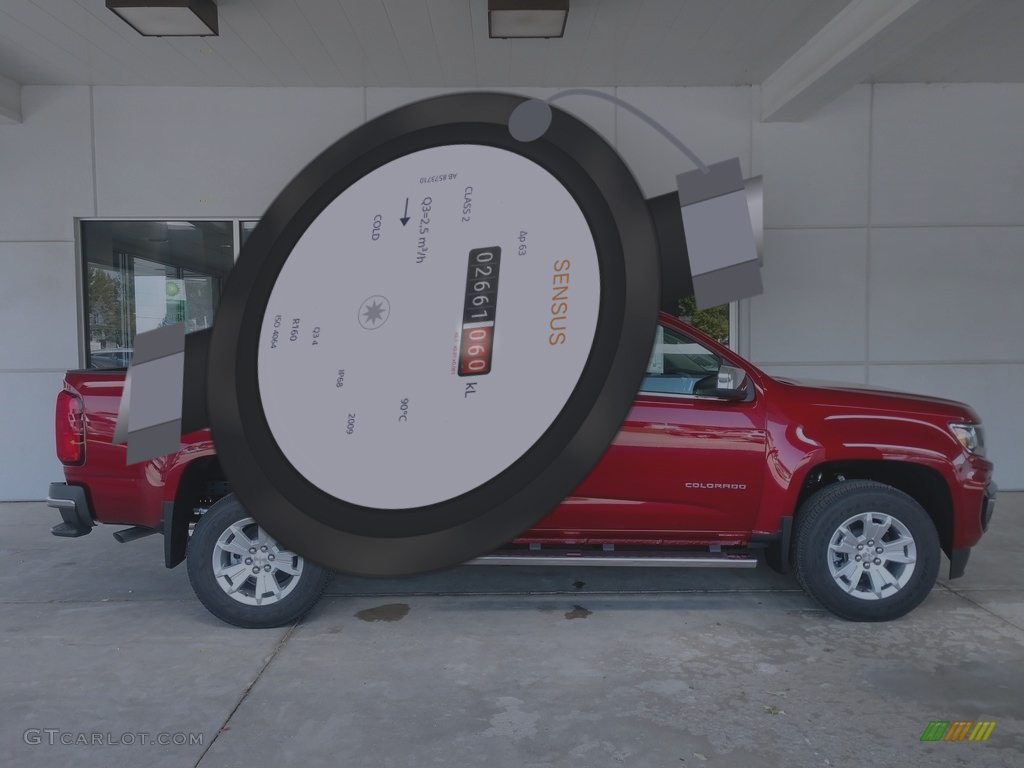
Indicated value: 2661.060 kL
